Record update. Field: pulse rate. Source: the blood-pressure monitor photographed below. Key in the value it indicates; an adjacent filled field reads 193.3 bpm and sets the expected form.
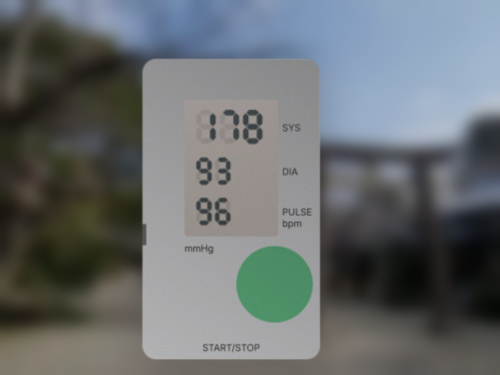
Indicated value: 96 bpm
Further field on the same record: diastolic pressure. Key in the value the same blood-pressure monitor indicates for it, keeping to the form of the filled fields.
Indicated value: 93 mmHg
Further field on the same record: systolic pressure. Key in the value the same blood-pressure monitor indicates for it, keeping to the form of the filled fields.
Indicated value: 178 mmHg
